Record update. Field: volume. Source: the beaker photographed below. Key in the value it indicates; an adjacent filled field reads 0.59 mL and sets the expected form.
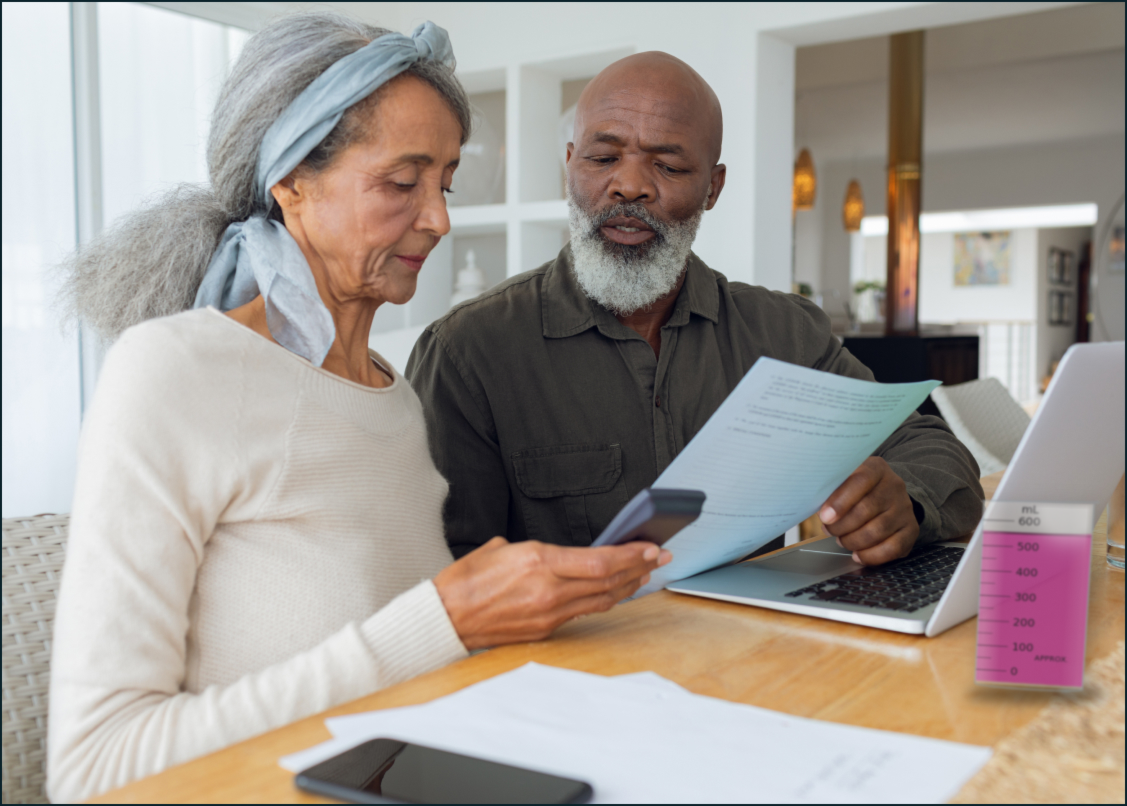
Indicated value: 550 mL
